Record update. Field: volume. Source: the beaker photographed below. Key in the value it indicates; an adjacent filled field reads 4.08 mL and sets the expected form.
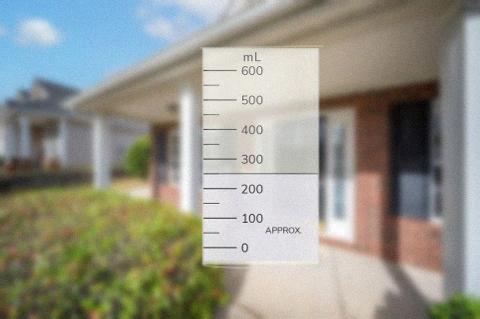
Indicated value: 250 mL
